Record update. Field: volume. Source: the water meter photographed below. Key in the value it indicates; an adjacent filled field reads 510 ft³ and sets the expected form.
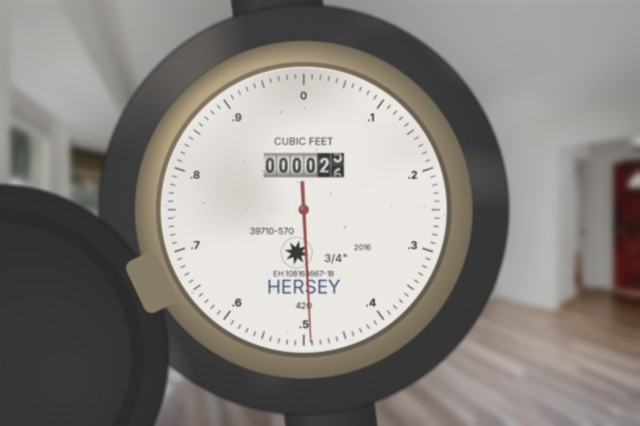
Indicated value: 25.49 ft³
